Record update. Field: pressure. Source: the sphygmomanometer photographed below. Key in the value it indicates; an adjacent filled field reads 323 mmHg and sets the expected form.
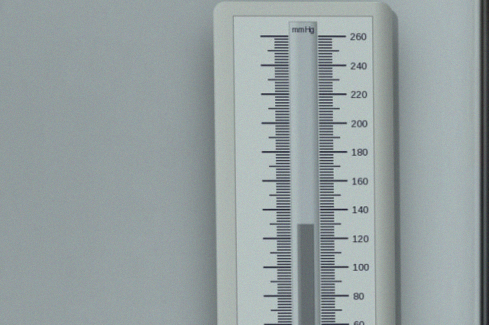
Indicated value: 130 mmHg
